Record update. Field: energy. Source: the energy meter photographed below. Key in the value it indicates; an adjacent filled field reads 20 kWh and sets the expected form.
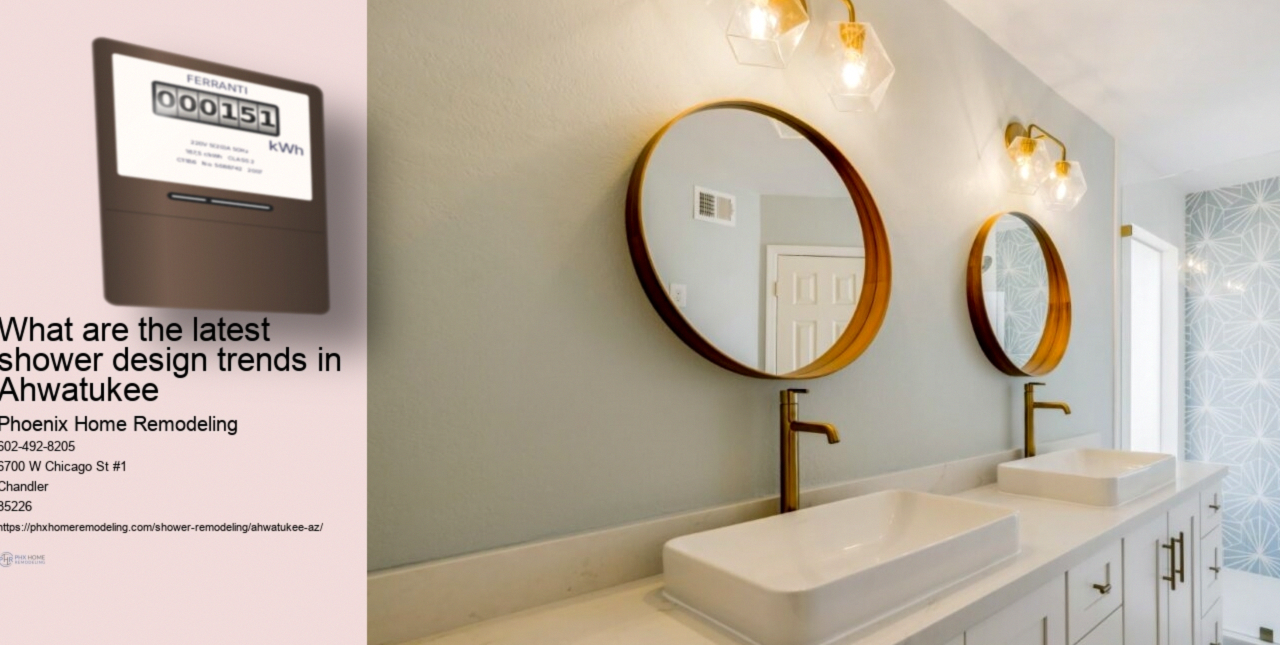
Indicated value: 151 kWh
